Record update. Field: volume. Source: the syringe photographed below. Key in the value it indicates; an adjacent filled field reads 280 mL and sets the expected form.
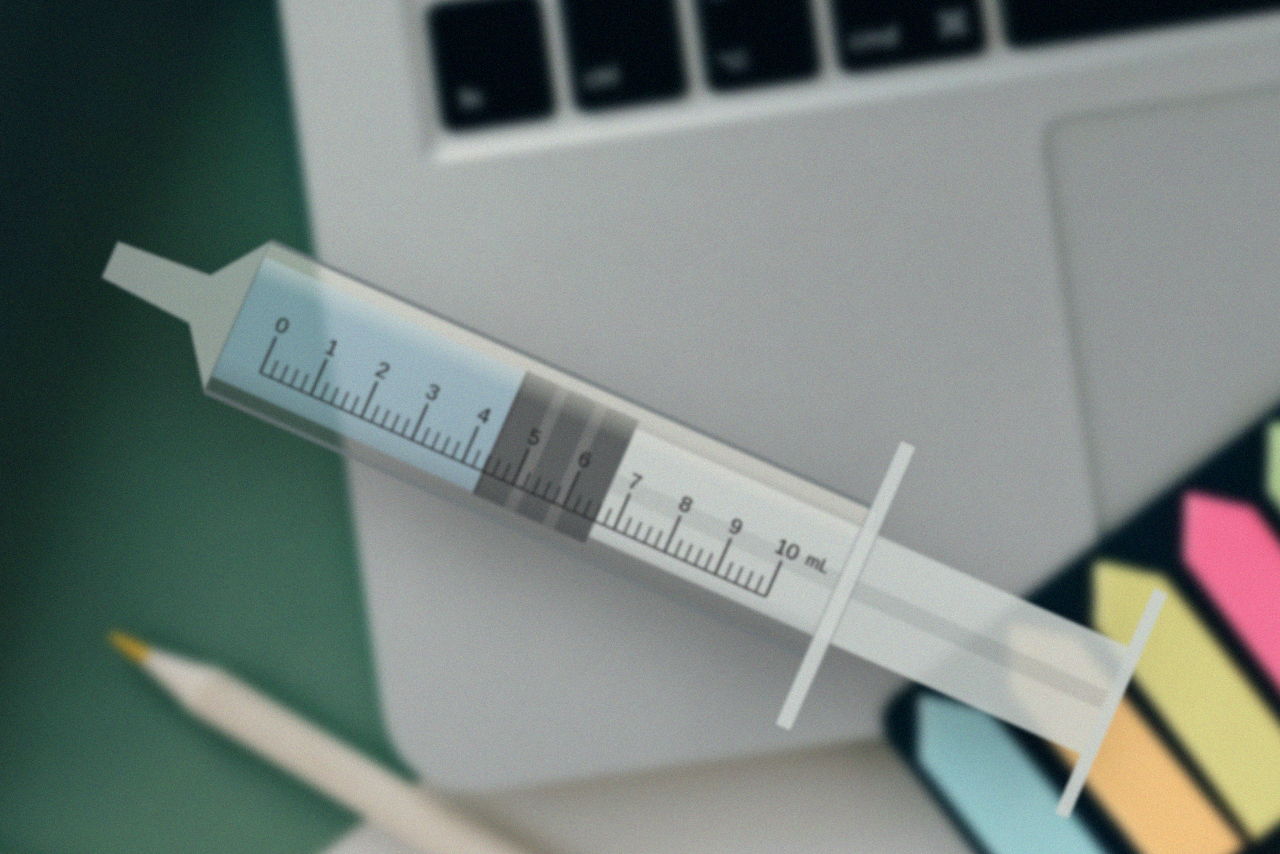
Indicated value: 4.4 mL
